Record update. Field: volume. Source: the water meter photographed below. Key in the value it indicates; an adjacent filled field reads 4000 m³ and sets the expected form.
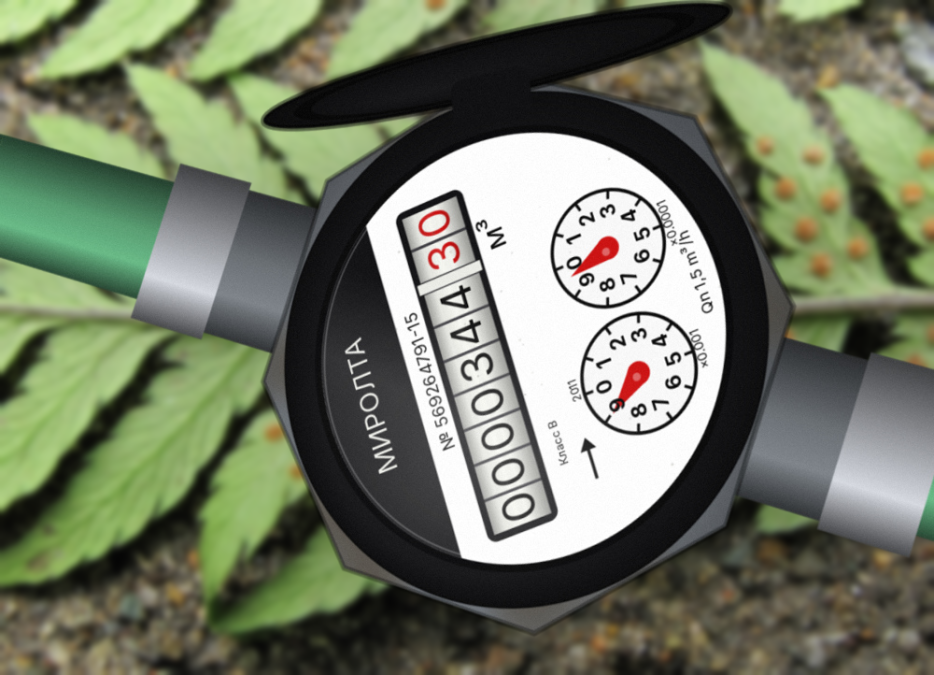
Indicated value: 344.3089 m³
